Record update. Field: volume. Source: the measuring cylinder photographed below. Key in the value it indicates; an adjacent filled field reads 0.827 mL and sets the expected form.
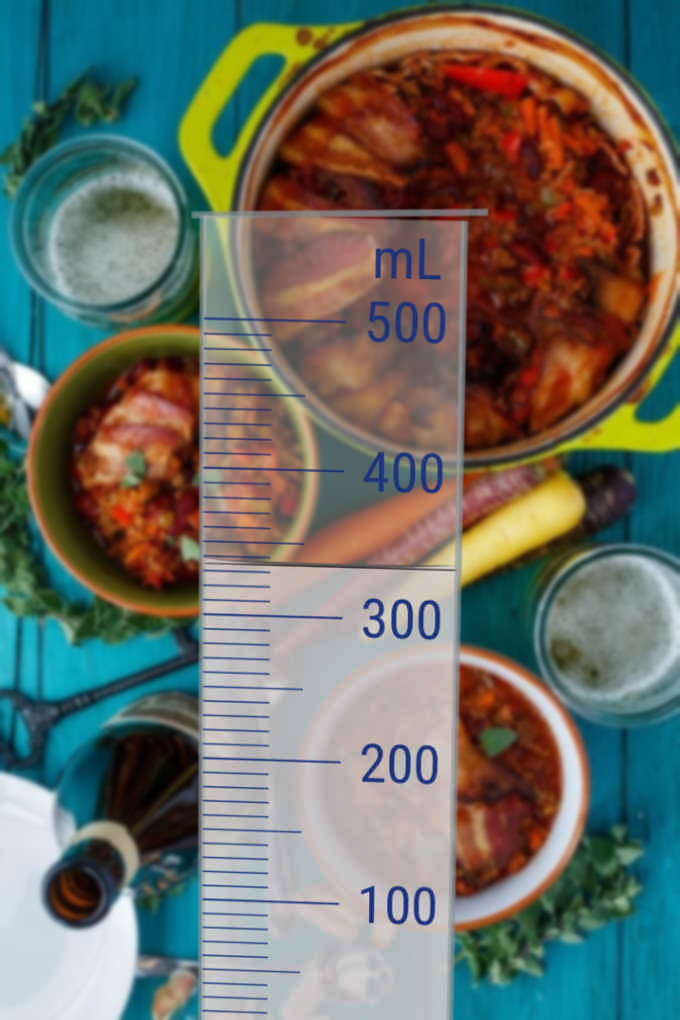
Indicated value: 335 mL
